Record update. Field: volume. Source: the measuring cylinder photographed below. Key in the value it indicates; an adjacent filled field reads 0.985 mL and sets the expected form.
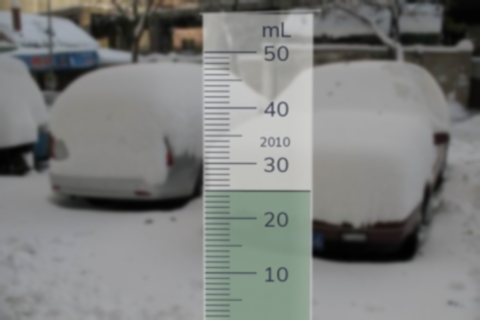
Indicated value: 25 mL
